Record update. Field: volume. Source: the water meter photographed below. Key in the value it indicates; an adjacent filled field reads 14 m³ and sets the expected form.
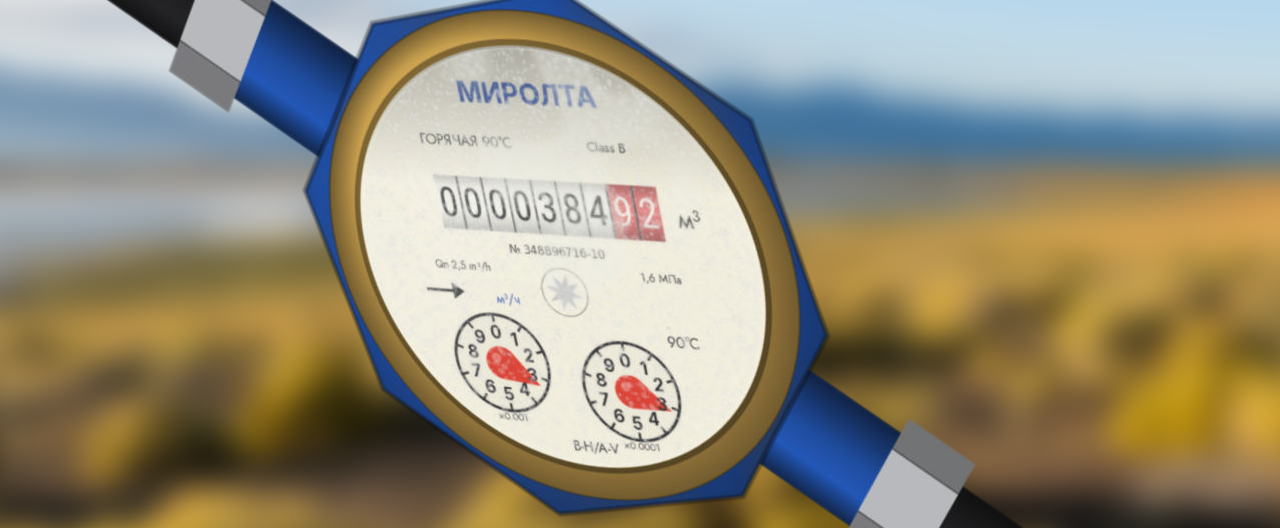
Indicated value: 384.9233 m³
